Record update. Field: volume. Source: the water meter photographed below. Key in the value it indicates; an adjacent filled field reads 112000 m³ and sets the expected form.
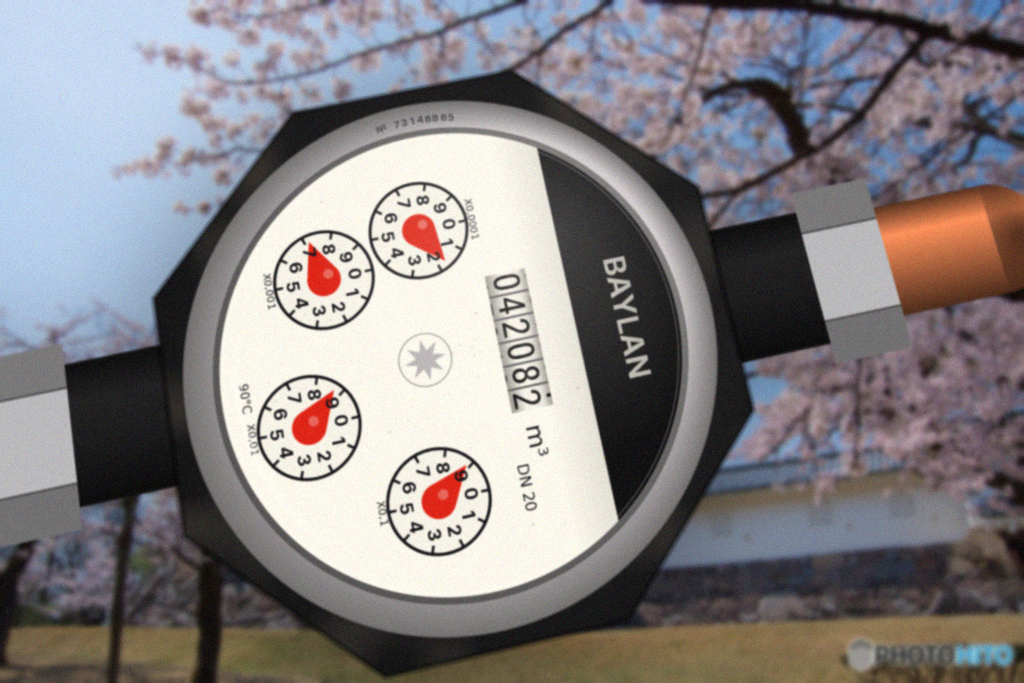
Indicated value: 42081.8871 m³
